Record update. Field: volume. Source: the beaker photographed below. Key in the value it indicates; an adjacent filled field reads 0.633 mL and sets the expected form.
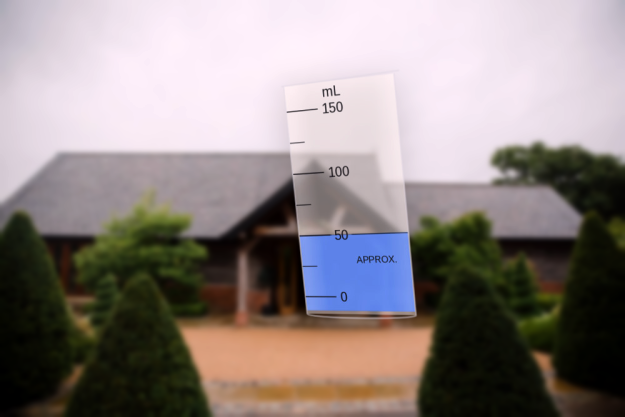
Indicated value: 50 mL
